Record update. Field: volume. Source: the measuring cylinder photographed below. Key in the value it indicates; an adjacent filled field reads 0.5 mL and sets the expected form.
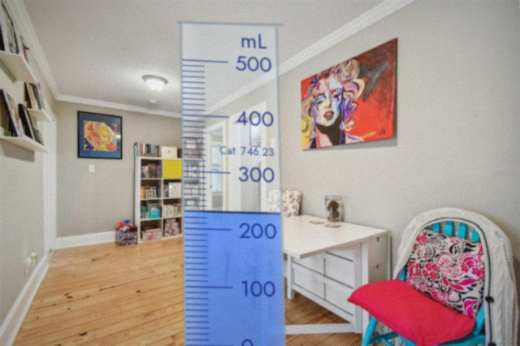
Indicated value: 230 mL
